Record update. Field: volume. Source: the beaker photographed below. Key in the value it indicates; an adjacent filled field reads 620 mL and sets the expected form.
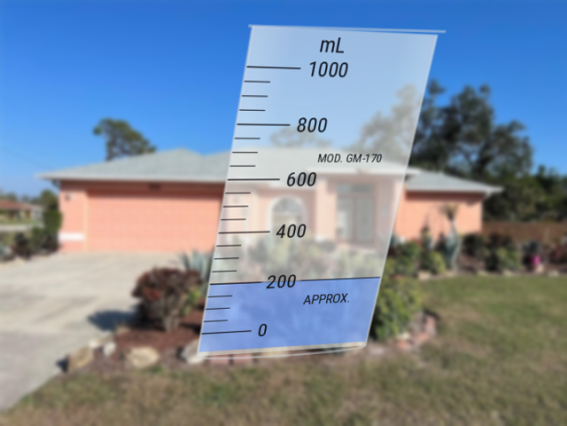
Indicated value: 200 mL
